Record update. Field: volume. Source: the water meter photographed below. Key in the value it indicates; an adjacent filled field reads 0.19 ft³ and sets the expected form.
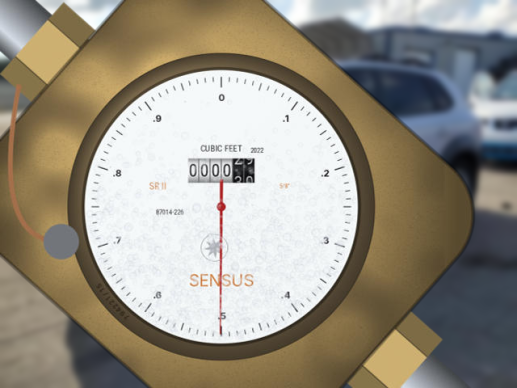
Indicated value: 29.50 ft³
